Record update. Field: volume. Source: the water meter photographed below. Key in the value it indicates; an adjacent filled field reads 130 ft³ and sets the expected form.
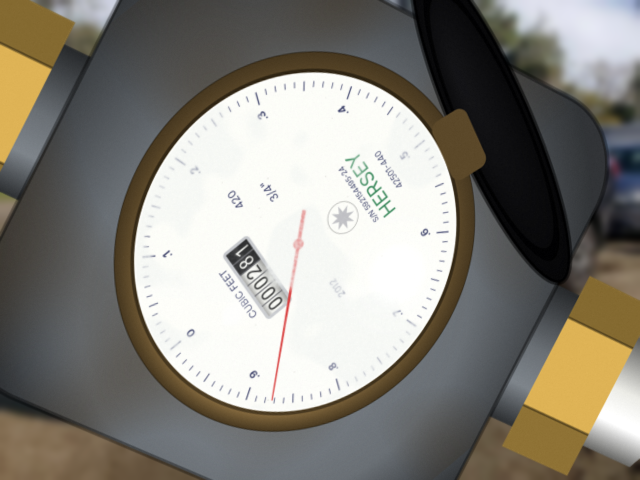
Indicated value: 280.87 ft³
